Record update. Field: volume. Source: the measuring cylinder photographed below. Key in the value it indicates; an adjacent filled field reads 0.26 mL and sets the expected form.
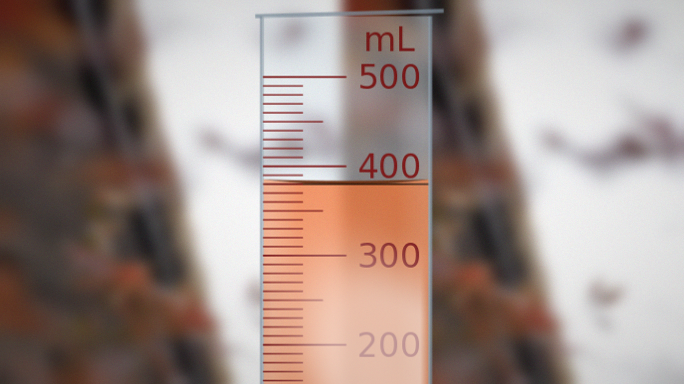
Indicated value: 380 mL
